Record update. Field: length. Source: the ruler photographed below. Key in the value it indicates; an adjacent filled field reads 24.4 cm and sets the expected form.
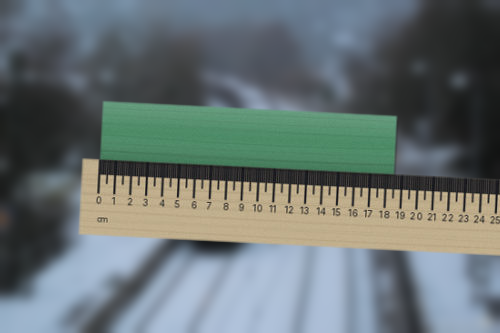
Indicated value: 18.5 cm
